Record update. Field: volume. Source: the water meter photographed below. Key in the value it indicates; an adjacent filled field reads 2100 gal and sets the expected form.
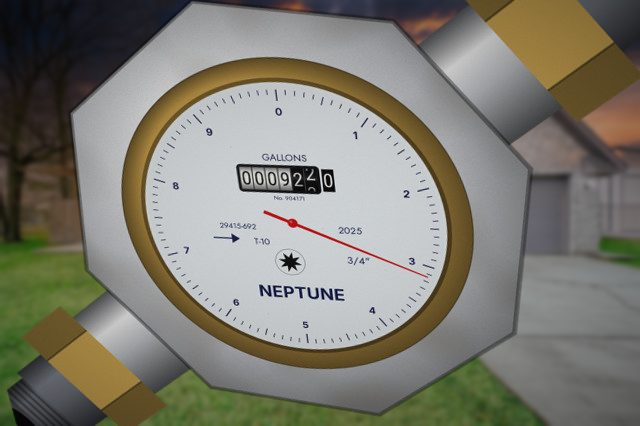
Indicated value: 9223.1 gal
